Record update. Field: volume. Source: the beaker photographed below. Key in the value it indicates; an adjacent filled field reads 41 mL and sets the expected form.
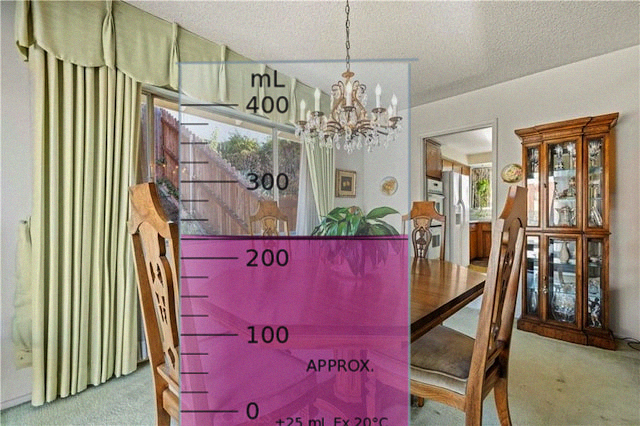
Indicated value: 225 mL
